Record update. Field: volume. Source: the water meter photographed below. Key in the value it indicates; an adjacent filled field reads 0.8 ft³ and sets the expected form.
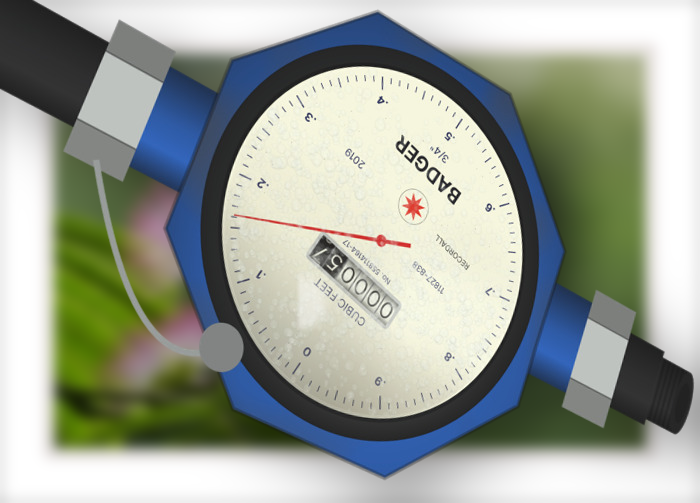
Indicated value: 57.16 ft³
